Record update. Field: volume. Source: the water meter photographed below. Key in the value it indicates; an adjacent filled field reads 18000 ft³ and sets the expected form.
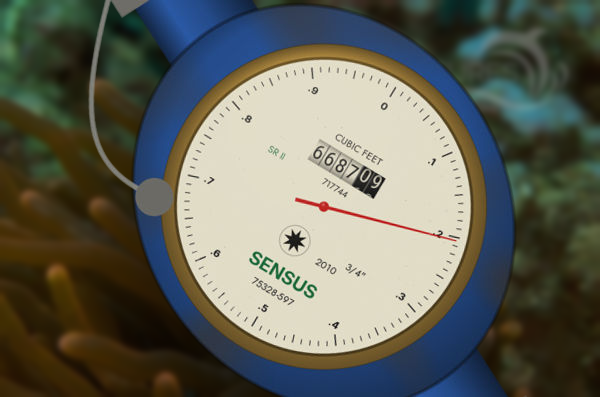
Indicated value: 668709.20 ft³
